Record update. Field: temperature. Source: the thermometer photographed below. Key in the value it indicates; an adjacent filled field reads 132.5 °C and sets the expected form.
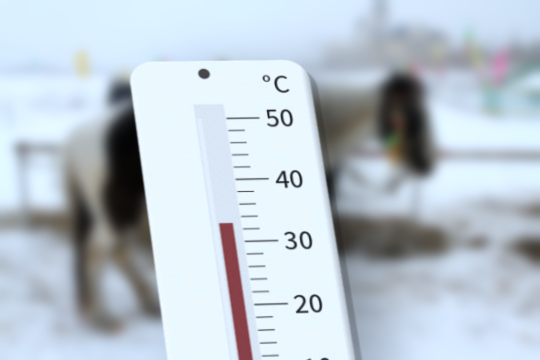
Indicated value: 33 °C
